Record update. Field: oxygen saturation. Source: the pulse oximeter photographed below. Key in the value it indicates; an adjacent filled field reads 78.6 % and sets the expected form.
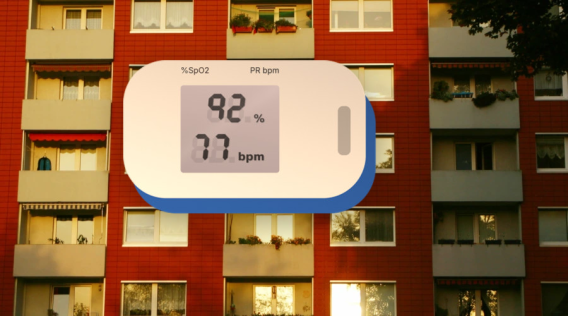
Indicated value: 92 %
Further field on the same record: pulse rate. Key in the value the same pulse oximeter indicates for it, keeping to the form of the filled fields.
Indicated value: 77 bpm
